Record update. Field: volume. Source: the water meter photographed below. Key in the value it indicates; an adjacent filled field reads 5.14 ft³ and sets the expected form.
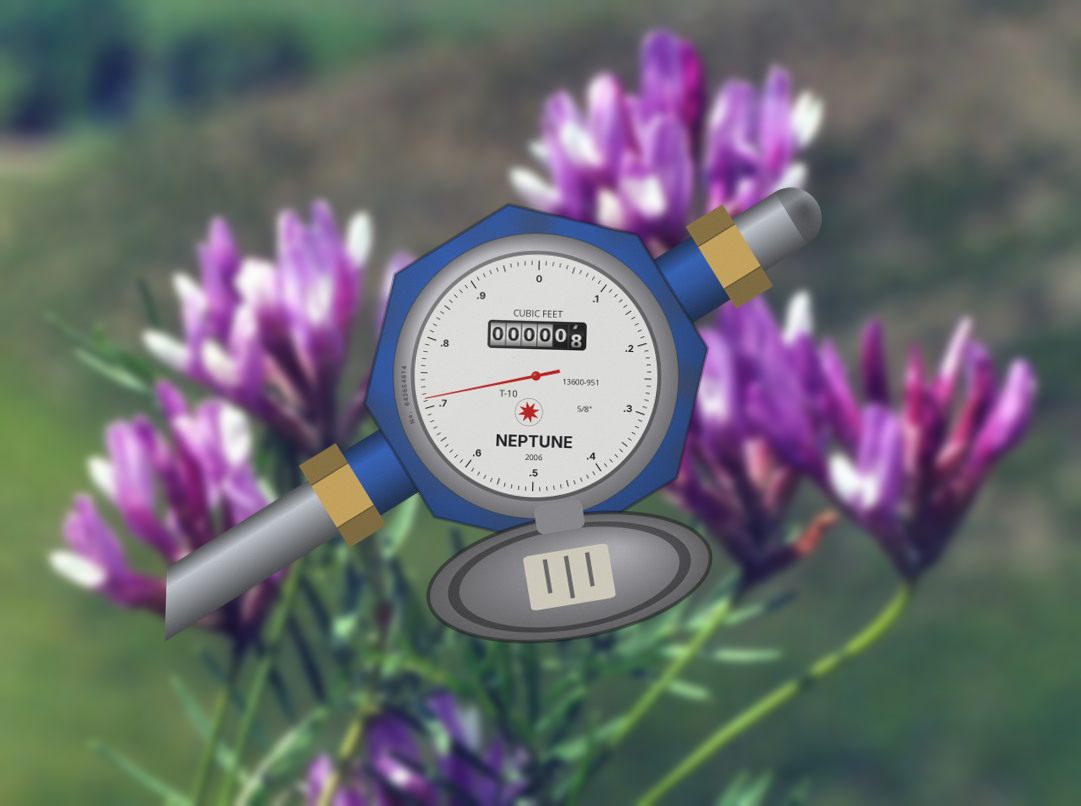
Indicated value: 7.71 ft³
